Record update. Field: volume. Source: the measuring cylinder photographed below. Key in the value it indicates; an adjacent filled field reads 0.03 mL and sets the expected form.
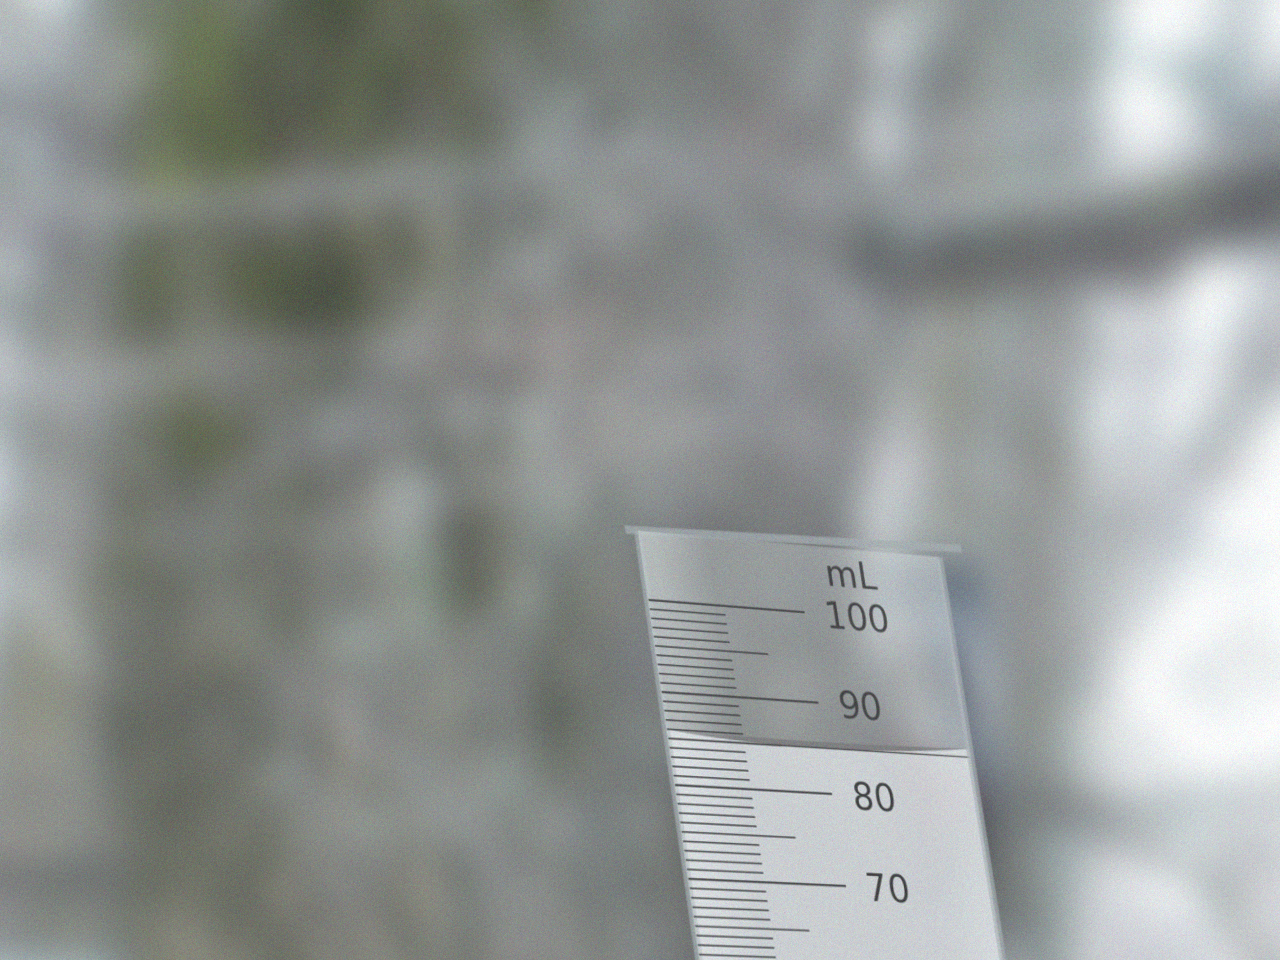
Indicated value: 85 mL
